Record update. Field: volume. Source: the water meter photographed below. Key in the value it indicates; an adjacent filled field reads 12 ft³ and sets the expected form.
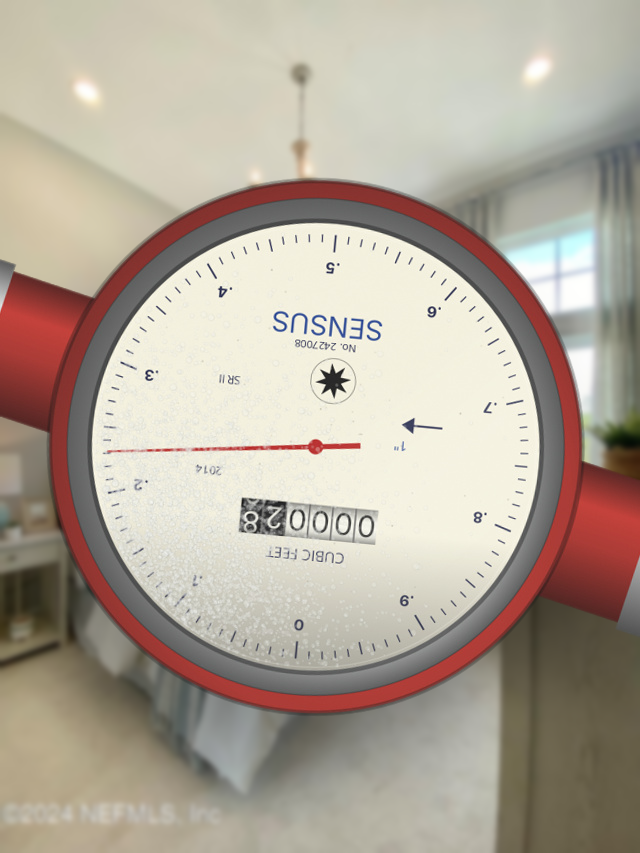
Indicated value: 28.23 ft³
